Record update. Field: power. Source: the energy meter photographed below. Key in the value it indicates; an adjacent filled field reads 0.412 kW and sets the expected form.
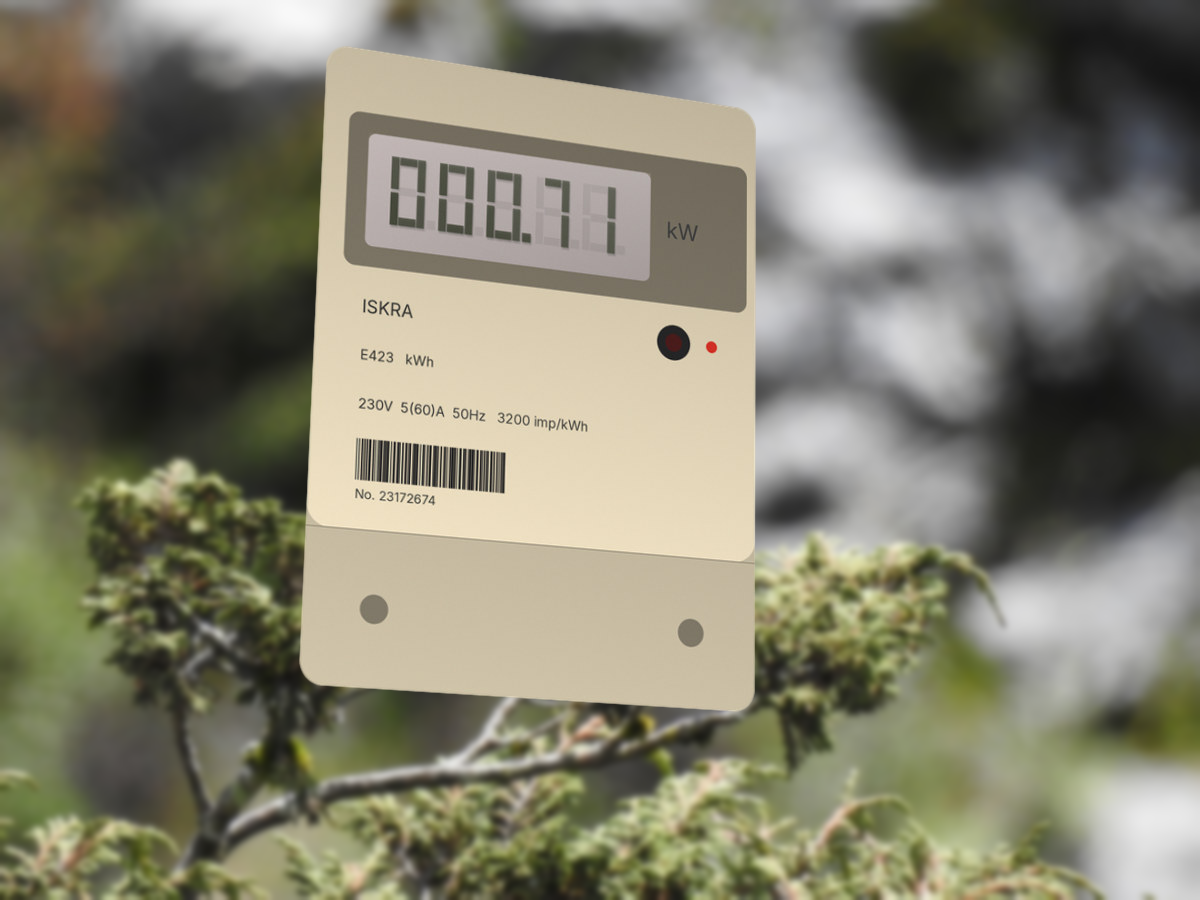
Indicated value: 0.71 kW
